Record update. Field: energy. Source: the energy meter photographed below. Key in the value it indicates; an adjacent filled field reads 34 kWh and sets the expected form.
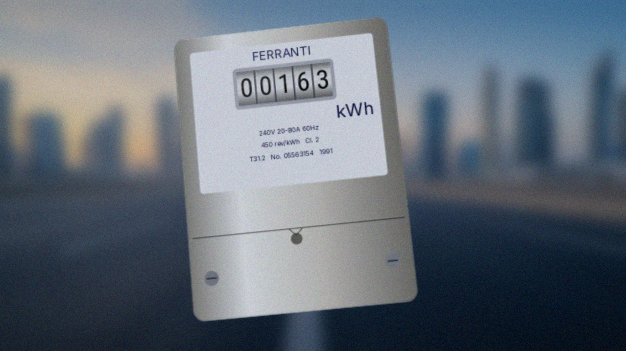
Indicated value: 163 kWh
